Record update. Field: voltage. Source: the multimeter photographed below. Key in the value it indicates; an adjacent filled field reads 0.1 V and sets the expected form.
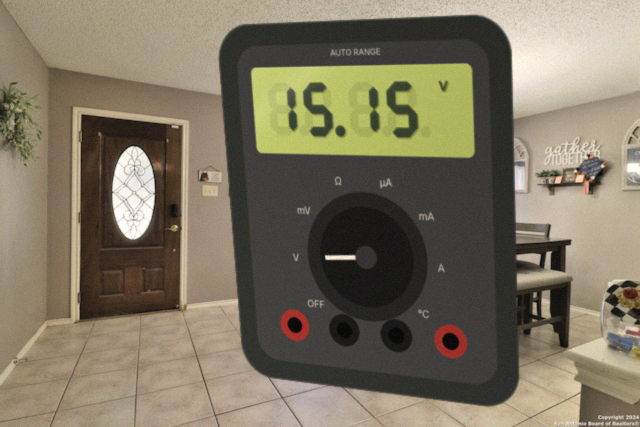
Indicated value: 15.15 V
